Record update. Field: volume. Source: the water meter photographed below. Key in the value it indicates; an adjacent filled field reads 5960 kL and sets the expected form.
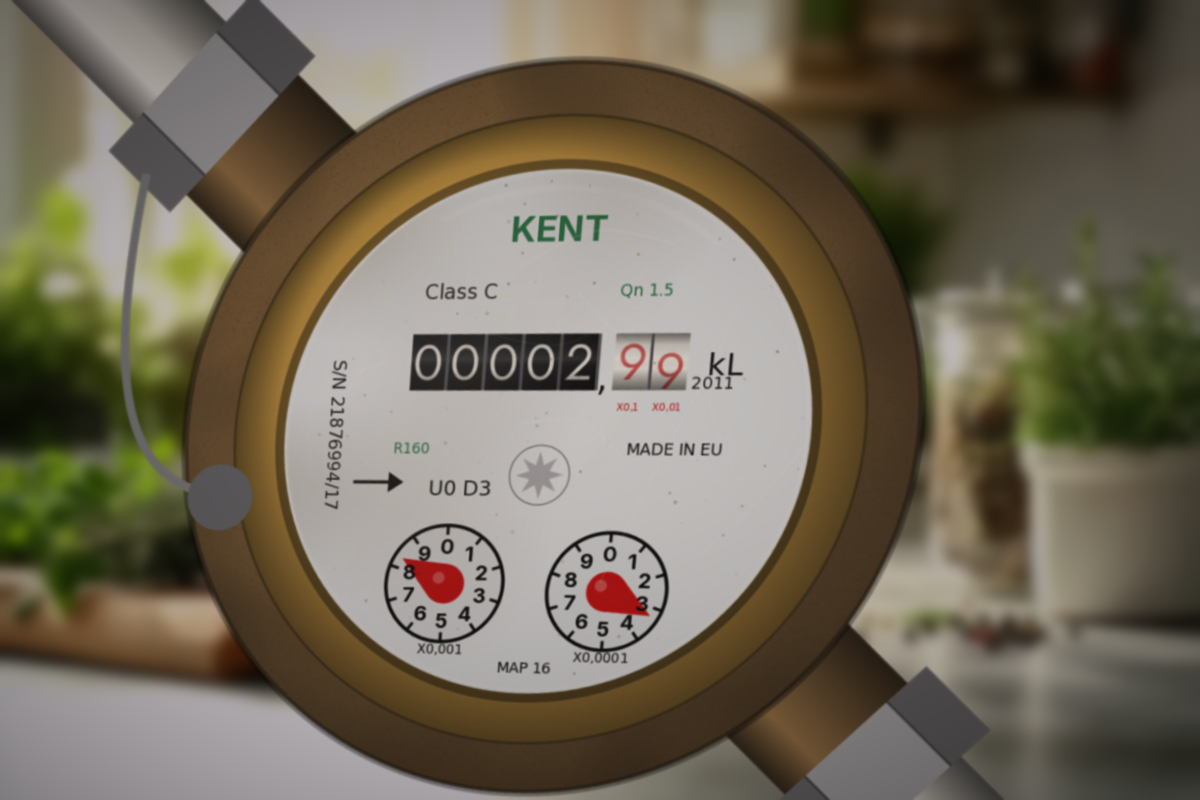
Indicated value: 2.9883 kL
